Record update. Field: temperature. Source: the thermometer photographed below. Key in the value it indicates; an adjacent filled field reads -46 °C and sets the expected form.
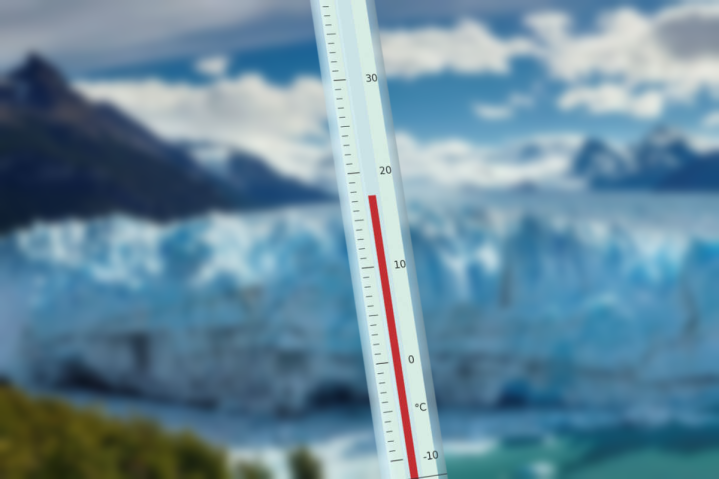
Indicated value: 17.5 °C
